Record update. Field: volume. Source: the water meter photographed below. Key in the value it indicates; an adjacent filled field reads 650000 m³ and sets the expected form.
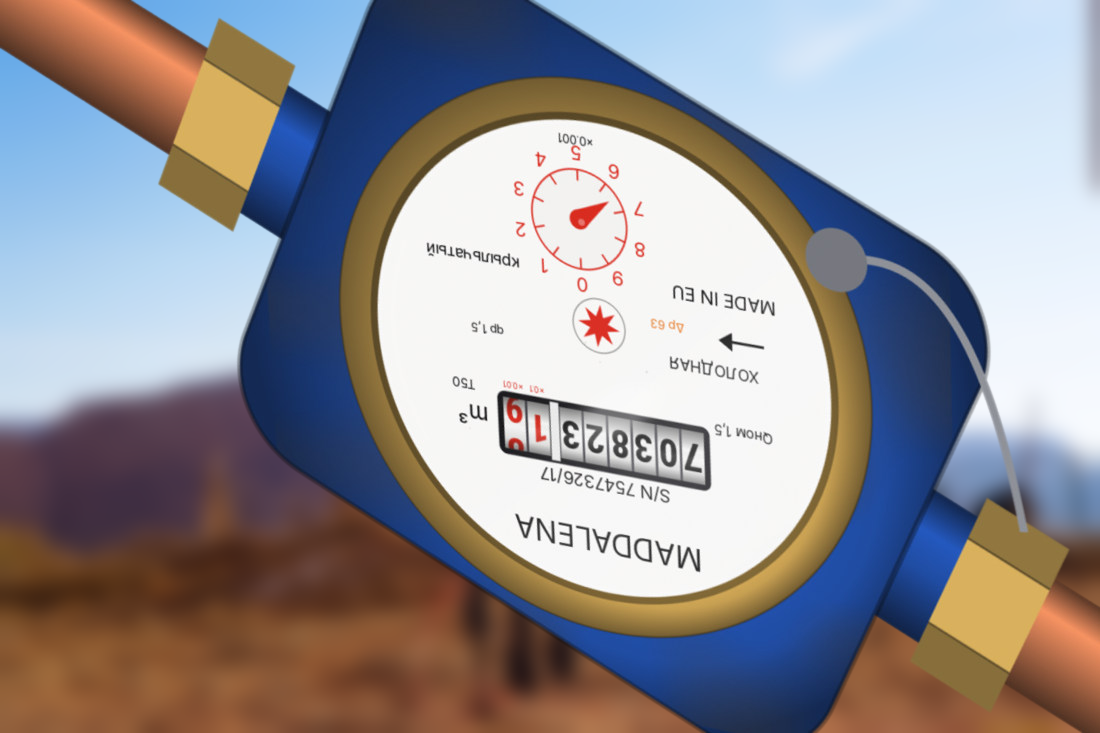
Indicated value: 703823.186 m³
